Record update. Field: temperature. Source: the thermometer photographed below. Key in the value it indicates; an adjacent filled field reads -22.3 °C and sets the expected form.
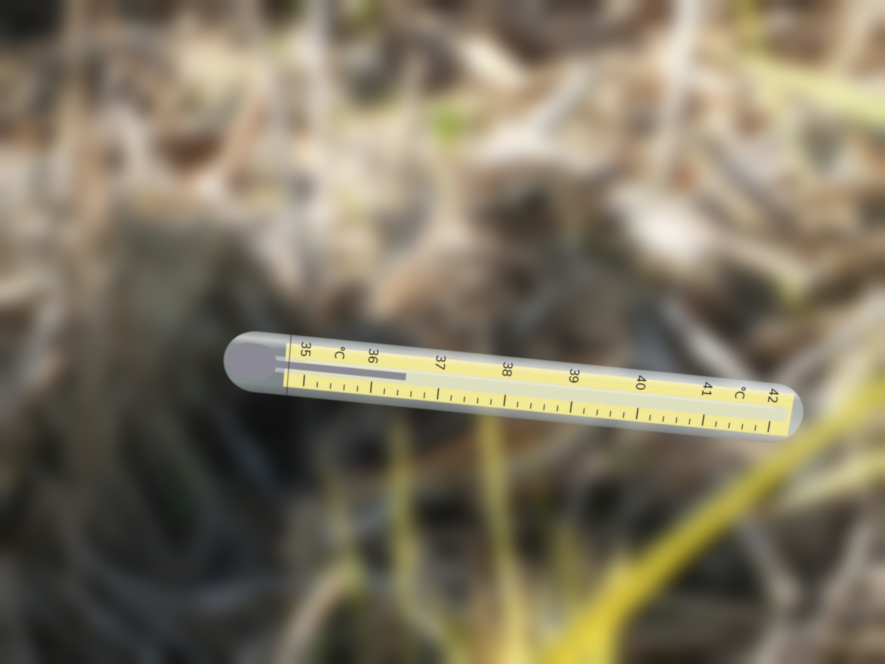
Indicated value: 36.5 °C
